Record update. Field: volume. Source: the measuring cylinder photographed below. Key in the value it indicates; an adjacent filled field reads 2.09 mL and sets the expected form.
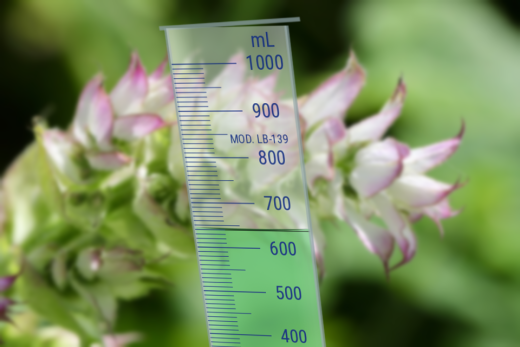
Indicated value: 640 mL
